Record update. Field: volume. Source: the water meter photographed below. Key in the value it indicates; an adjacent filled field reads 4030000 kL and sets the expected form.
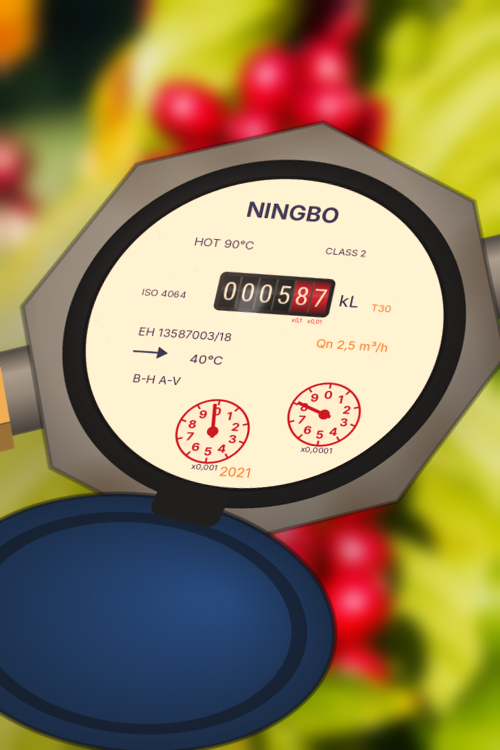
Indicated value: 5.8698 kL
